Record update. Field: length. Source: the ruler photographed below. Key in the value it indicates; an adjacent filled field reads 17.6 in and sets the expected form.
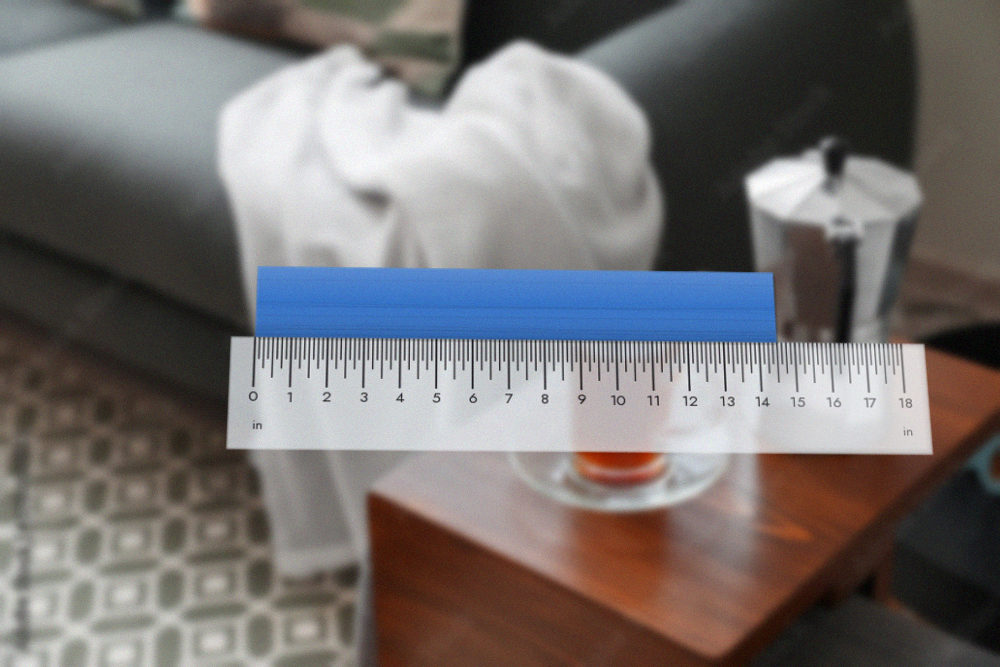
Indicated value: 14.5 in
